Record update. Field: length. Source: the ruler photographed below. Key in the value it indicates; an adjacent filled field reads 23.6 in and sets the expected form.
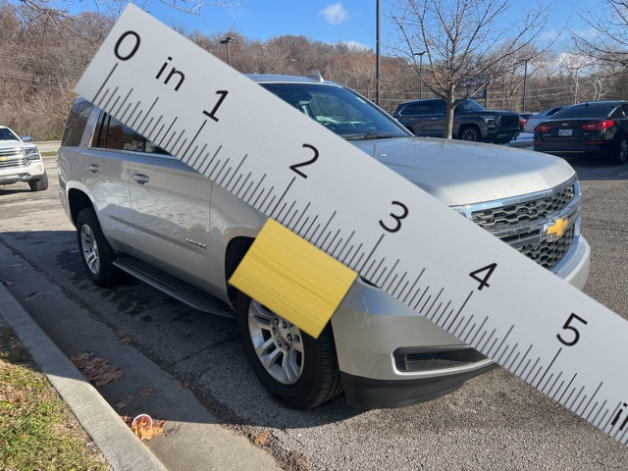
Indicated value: 1 in
